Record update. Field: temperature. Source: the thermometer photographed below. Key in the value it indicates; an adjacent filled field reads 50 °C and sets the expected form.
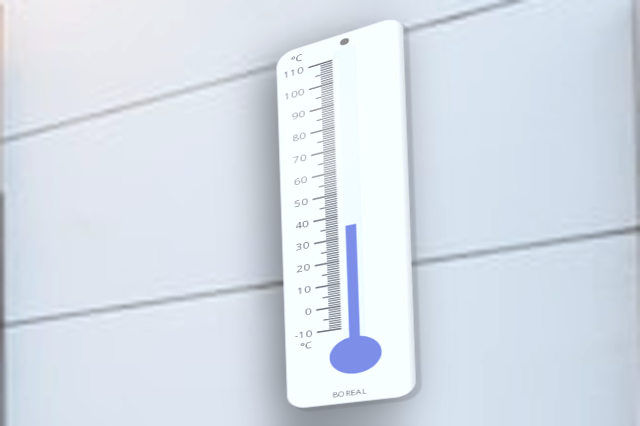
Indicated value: 35 °C
